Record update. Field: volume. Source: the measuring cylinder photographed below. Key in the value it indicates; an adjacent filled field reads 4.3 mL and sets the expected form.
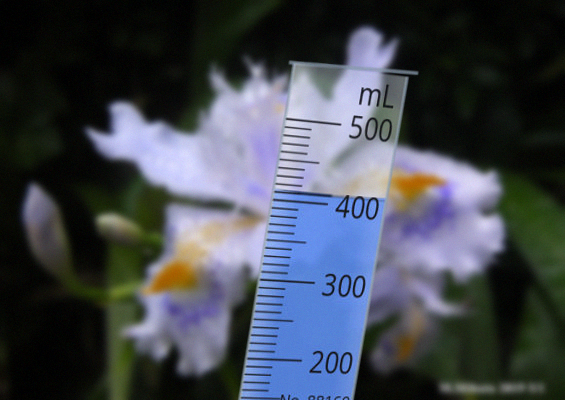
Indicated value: 410 mL
